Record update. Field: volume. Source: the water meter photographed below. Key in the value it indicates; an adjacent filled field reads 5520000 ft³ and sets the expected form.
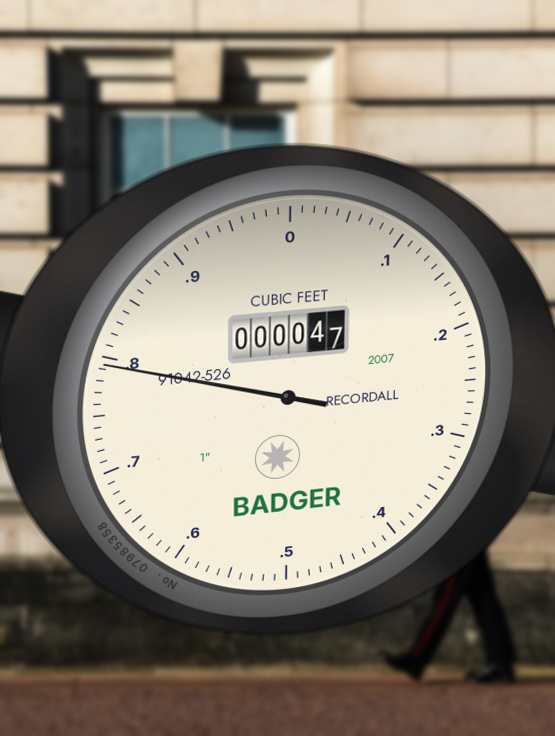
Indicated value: 46.79 ft³
